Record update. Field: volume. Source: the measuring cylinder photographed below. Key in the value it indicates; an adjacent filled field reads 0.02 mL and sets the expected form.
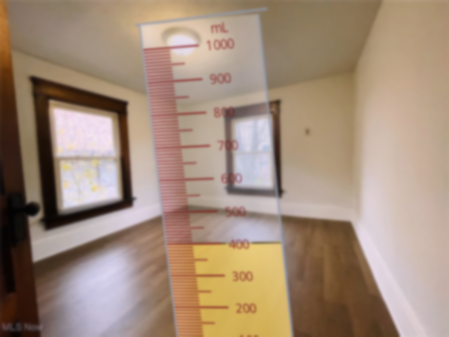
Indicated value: 400 mL
